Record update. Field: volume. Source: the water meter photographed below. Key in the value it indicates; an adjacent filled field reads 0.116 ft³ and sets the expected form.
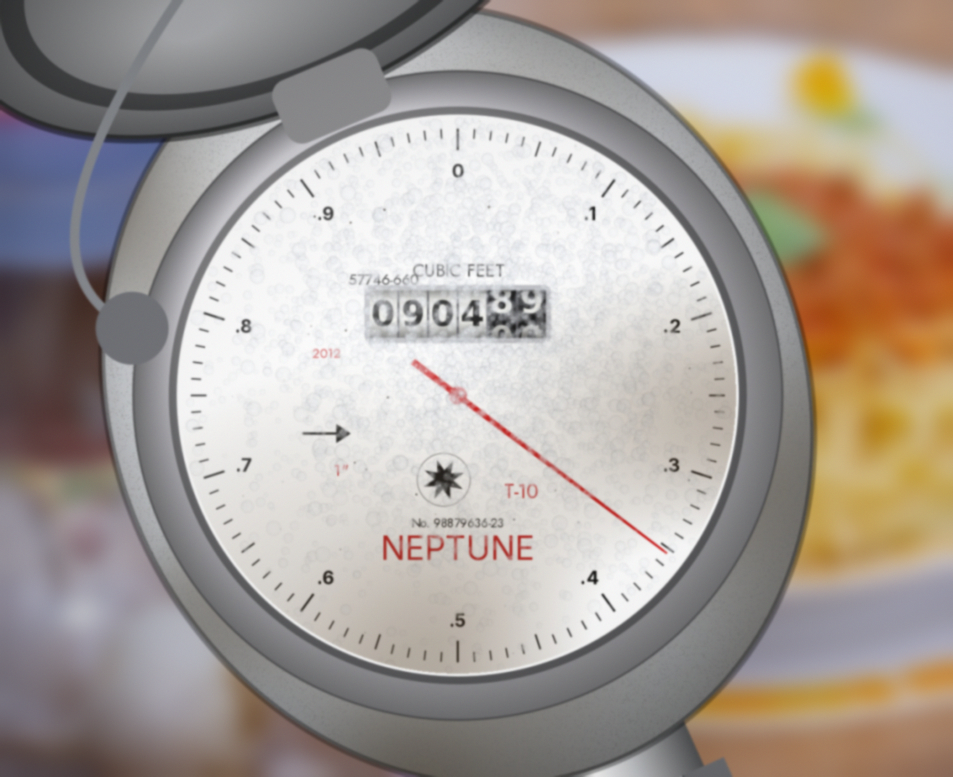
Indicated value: 90489.35 ft³
